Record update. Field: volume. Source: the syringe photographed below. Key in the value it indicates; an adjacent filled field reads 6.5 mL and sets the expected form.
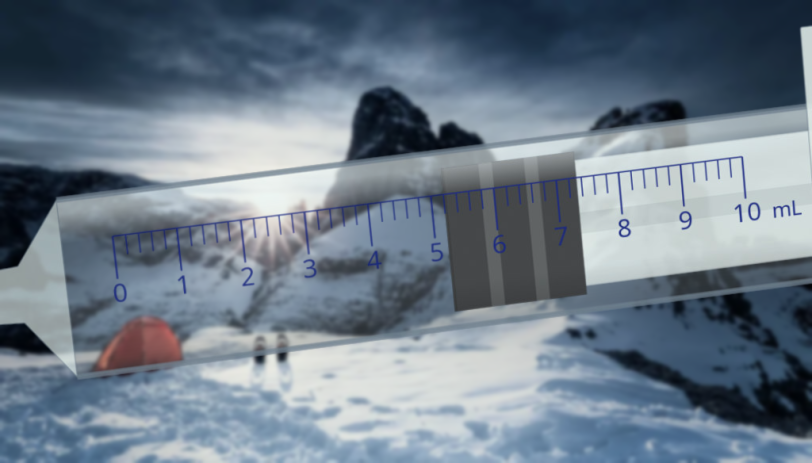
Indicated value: 5.2 mL
